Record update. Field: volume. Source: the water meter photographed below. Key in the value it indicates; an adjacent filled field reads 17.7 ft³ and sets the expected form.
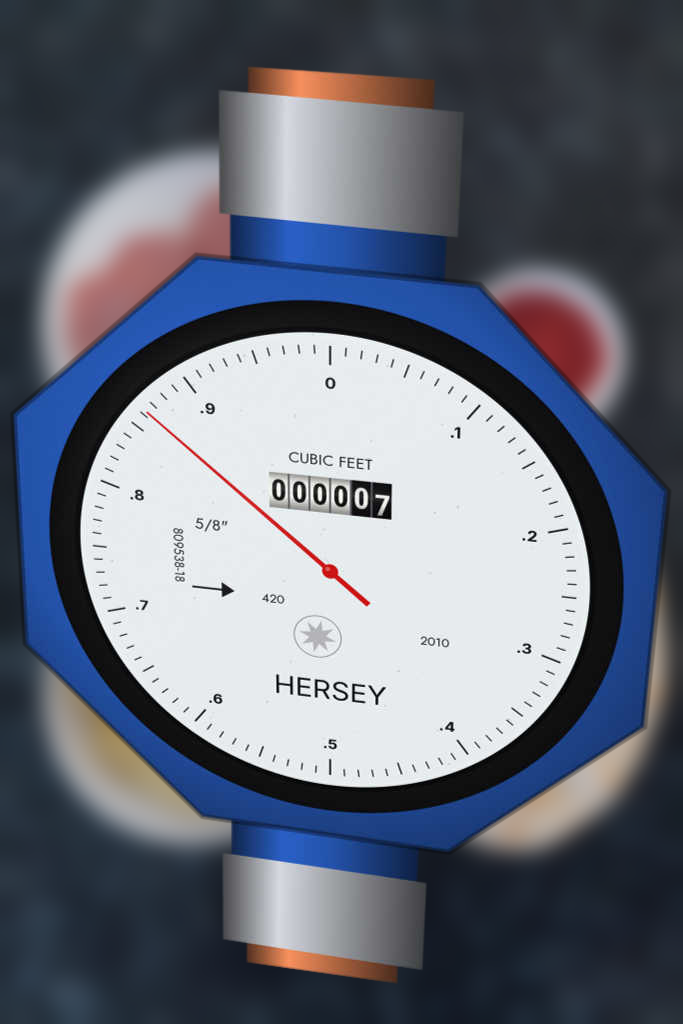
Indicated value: 6.86 ft³
